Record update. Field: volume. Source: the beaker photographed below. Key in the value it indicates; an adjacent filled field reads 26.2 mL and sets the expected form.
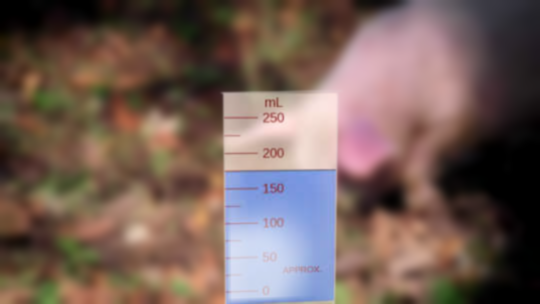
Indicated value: 175 mL
